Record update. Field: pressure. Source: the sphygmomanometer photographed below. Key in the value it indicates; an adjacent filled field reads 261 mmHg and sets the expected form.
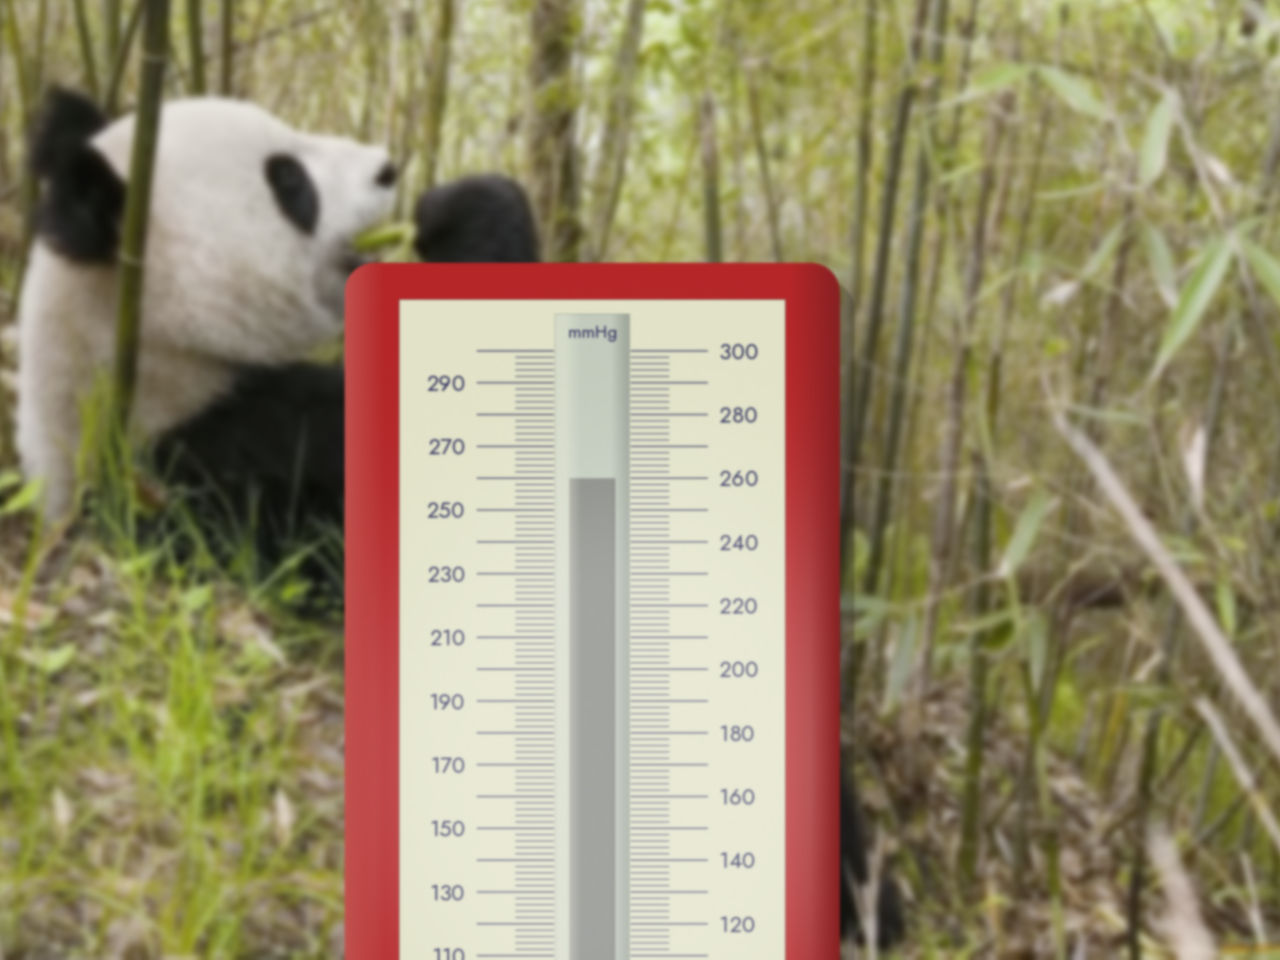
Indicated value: 260 mmHg
